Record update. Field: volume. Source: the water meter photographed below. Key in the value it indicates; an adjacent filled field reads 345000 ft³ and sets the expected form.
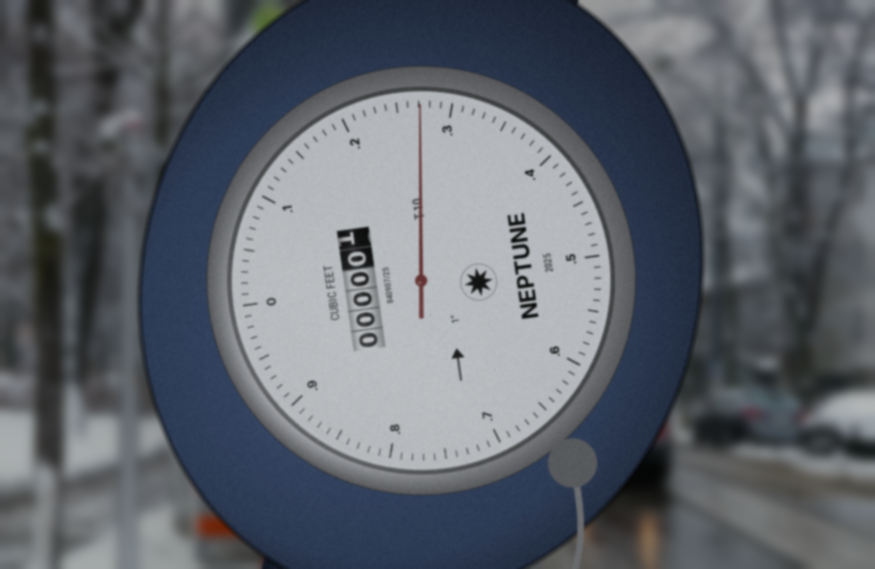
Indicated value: 1.27 ft³
